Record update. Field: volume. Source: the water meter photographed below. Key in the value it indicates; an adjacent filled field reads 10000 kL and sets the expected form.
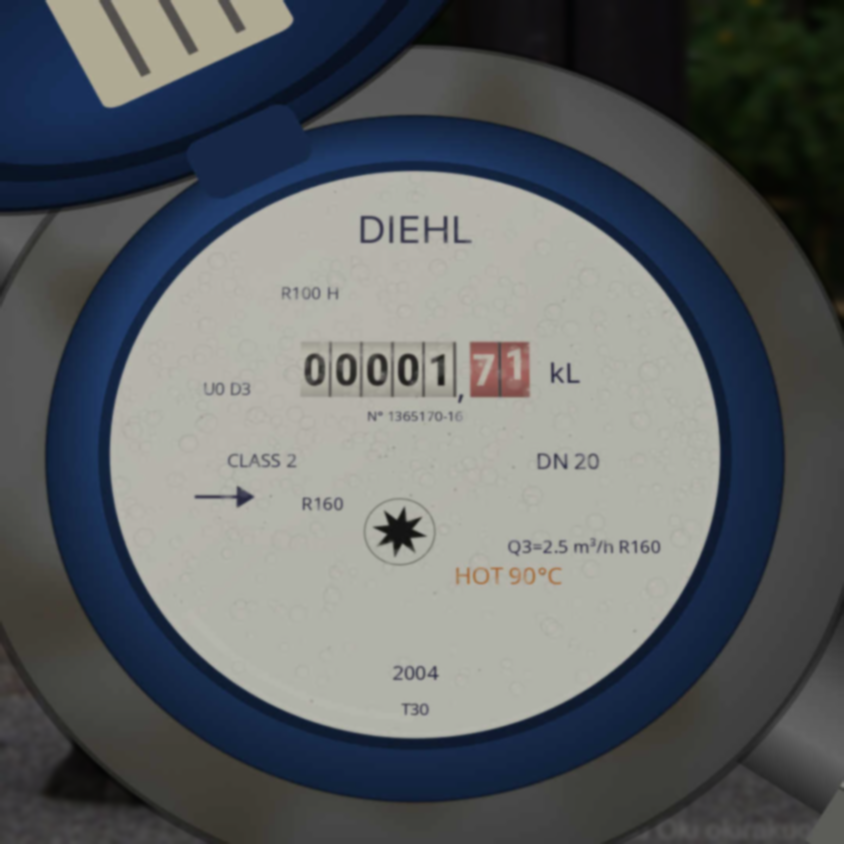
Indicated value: 1.71 kL
